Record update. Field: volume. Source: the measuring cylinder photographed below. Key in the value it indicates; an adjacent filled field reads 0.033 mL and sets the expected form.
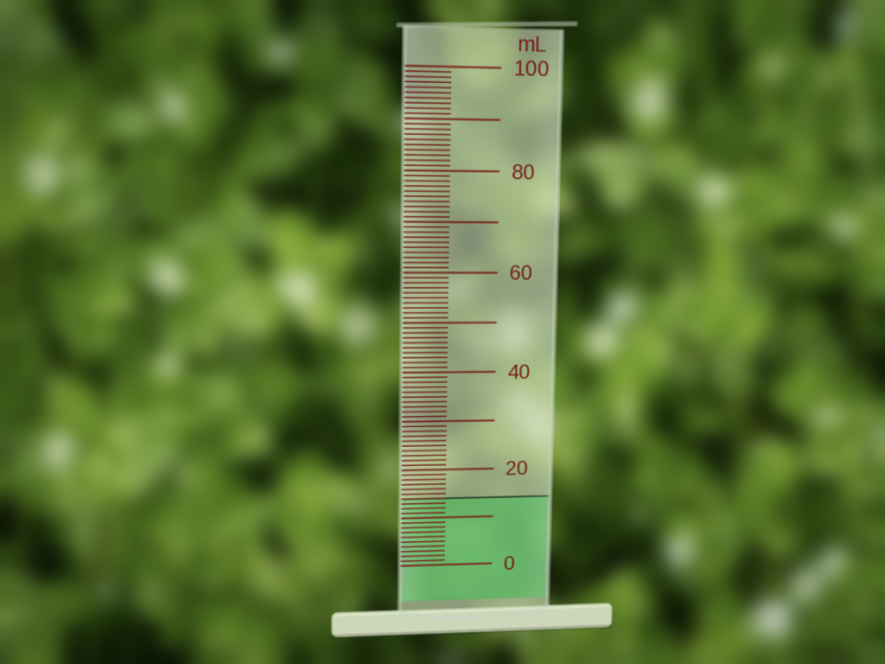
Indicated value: 14 mL
